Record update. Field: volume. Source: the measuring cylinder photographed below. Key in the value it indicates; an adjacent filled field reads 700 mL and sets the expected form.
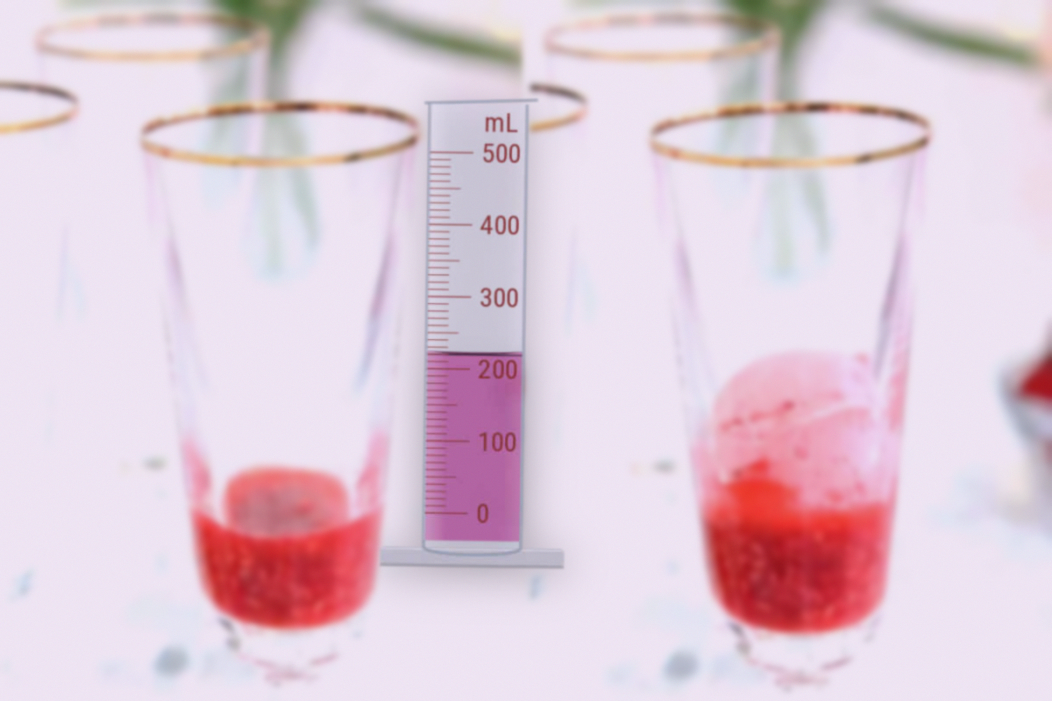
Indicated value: 220 mL
